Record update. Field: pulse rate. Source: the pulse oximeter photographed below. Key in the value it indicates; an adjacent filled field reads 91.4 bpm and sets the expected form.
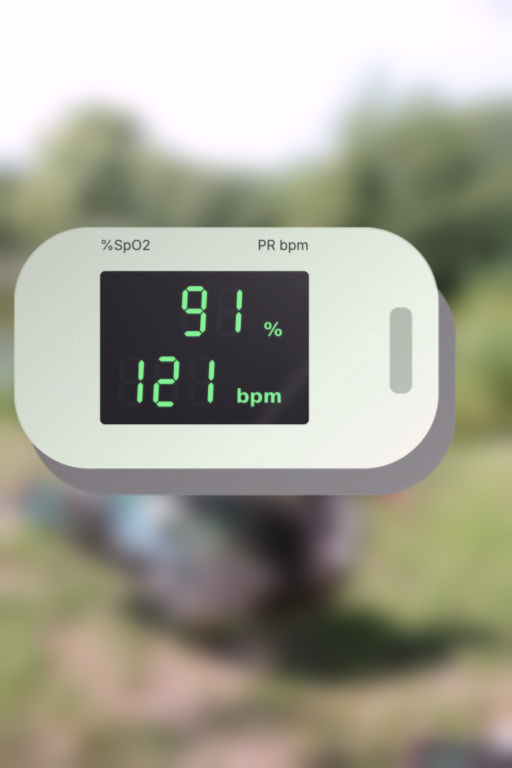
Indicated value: 121 bpm
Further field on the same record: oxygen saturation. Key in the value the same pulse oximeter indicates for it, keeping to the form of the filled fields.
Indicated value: 91 %
